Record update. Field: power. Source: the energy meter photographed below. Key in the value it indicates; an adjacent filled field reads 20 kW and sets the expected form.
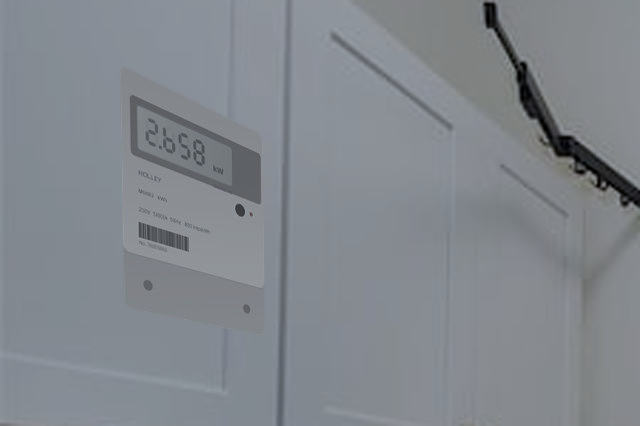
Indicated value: 2.658 kW
